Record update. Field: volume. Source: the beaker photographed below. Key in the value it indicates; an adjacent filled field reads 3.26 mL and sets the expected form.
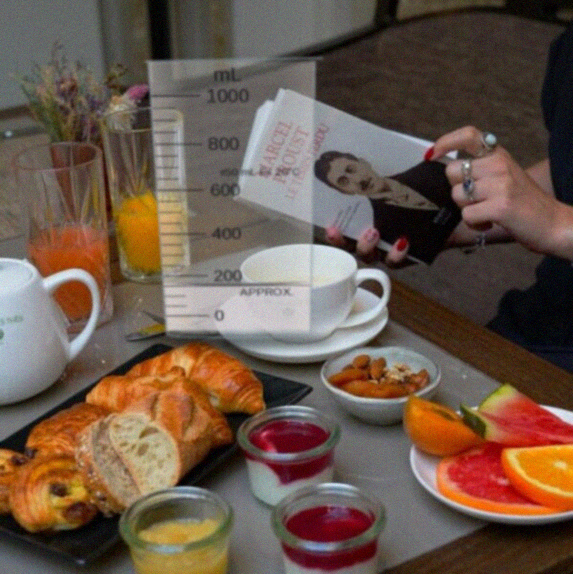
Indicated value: 150 mL
